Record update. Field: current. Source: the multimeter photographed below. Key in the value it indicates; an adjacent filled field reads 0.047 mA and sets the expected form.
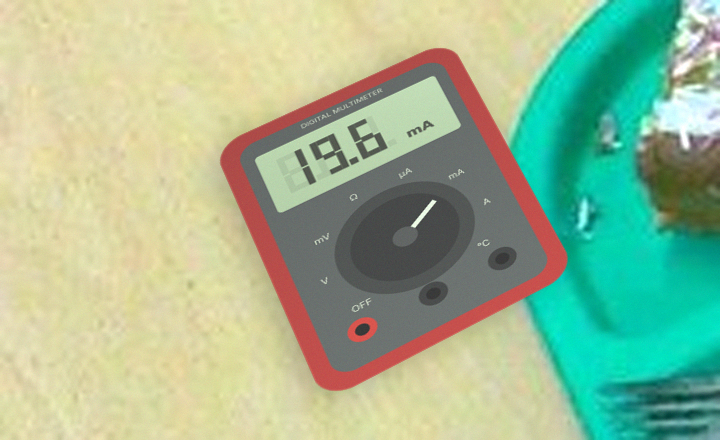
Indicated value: 19.6 mA
